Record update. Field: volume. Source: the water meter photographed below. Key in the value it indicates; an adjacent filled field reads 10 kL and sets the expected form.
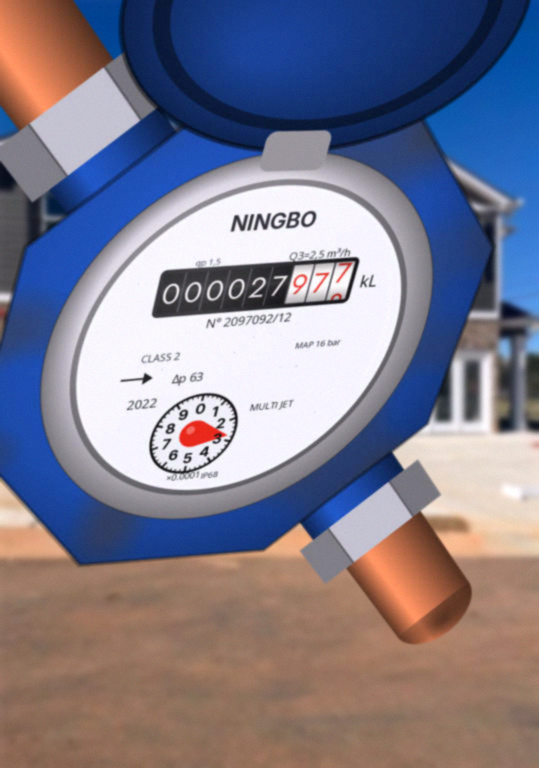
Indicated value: 27.9772 kL
